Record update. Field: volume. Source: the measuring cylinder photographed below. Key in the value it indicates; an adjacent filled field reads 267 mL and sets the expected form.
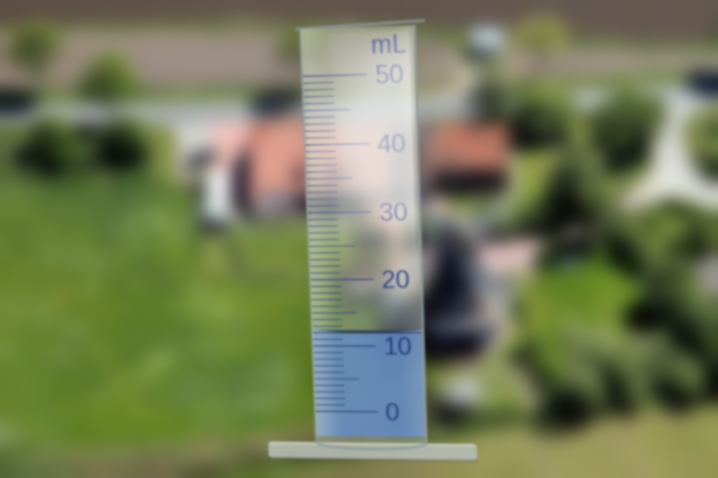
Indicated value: 12 mL
